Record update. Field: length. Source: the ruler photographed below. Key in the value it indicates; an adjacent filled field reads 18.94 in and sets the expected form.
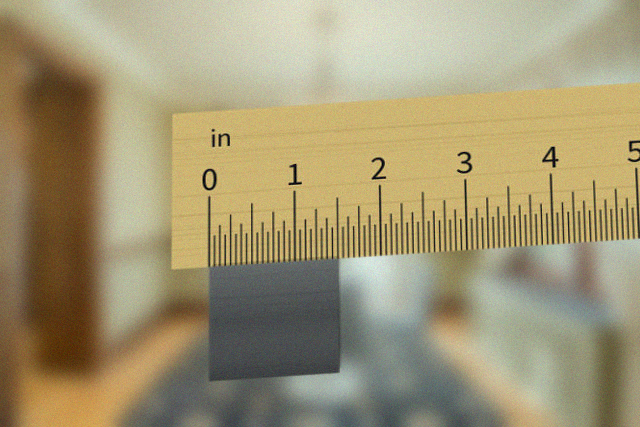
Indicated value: 1.5 in
